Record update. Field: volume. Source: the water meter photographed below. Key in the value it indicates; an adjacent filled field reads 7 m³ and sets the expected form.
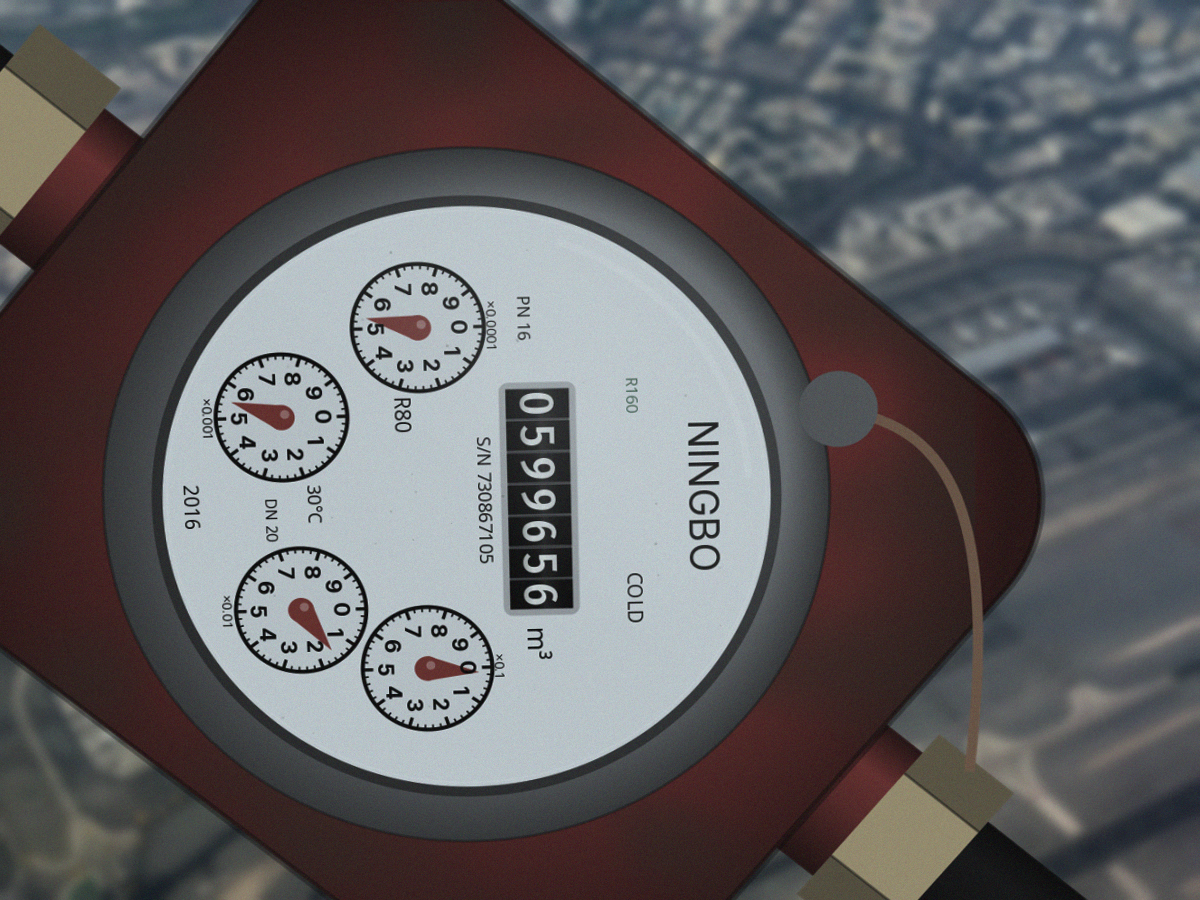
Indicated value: 599656.0155 m³
